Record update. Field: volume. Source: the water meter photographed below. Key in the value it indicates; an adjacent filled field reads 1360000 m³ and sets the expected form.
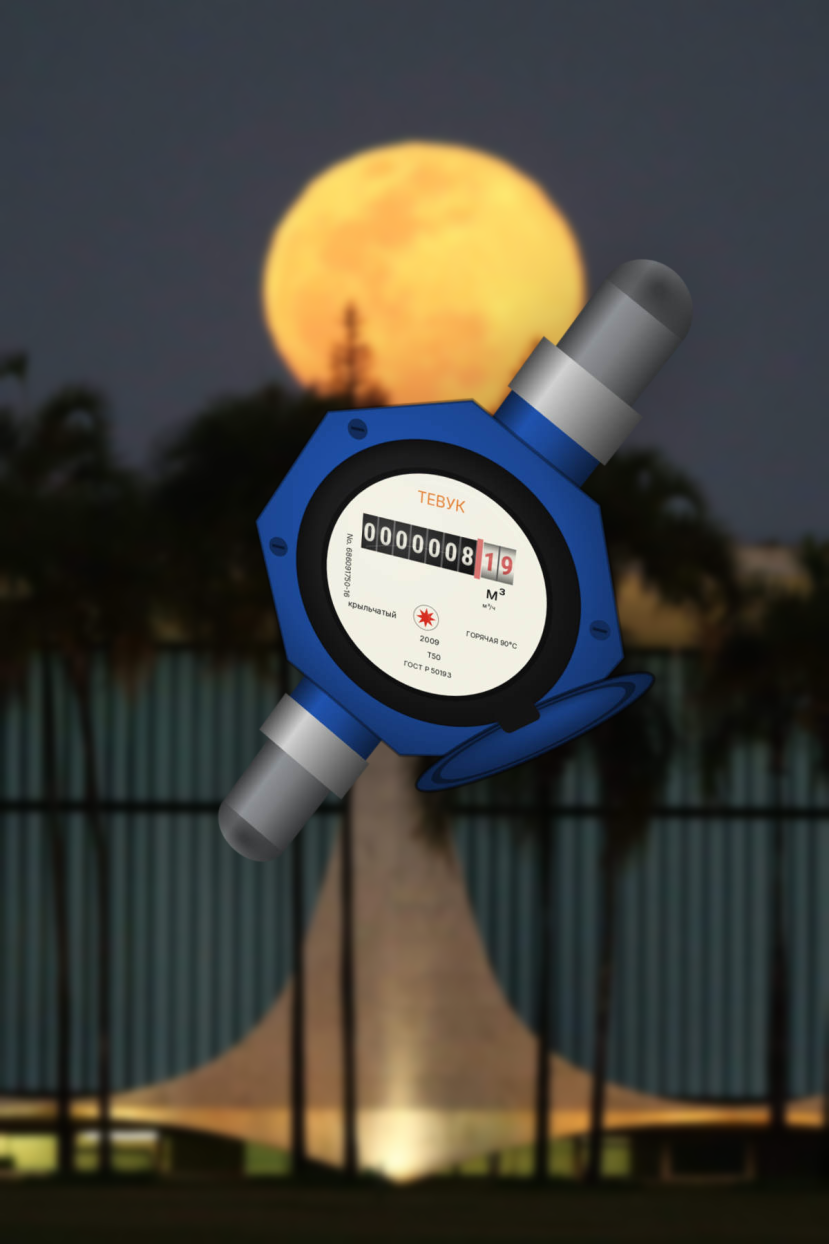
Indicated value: 8.19 m³
